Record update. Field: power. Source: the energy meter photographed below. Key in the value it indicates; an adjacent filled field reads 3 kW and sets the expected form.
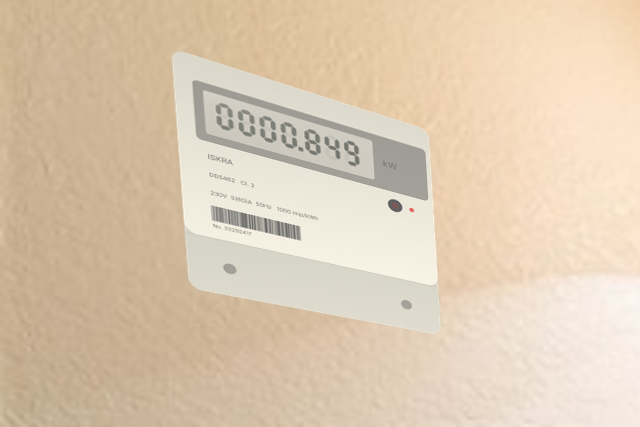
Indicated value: 0.849 kW
